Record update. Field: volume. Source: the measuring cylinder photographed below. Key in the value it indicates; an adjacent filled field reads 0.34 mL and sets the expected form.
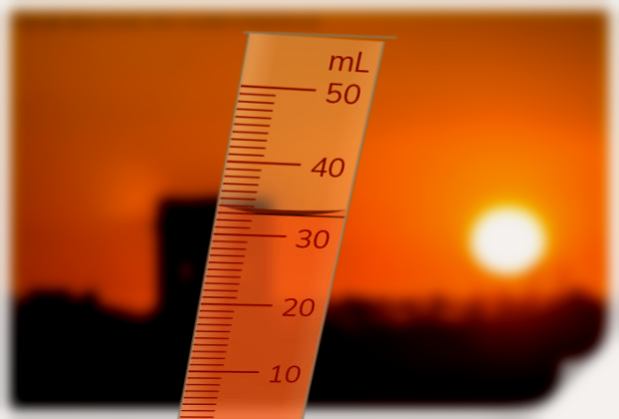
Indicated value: 33 mL
